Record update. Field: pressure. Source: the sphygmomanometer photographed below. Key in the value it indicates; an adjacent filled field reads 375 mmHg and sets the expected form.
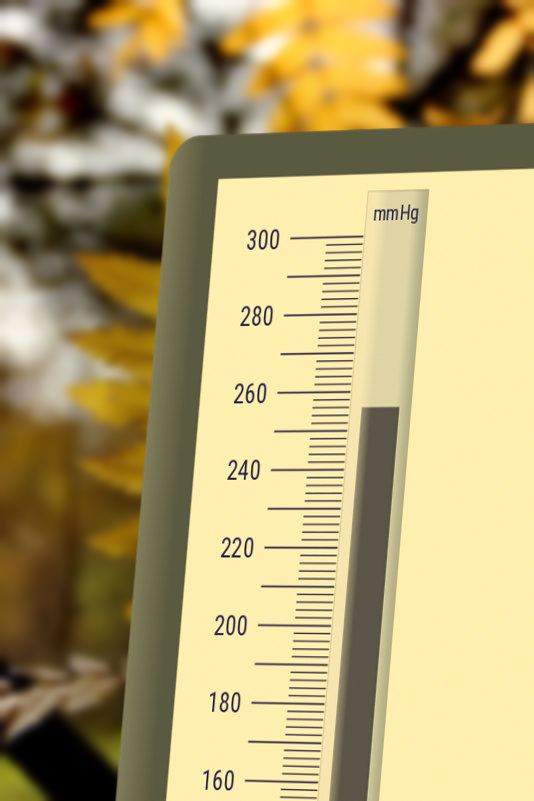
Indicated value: 256 mmHg
